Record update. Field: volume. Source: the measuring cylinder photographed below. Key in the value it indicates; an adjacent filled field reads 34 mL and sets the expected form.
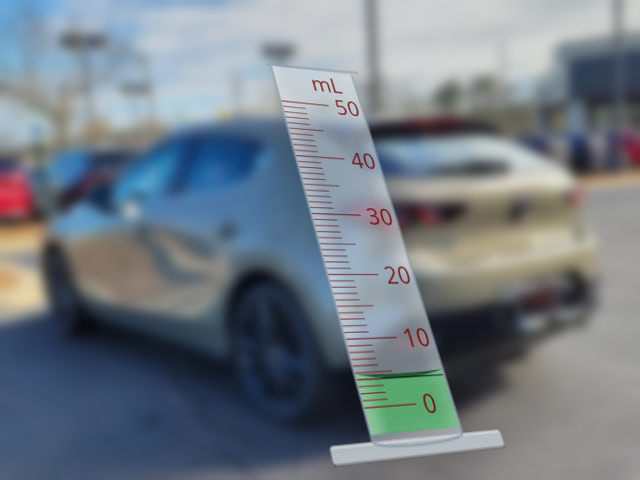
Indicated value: 4 mL
